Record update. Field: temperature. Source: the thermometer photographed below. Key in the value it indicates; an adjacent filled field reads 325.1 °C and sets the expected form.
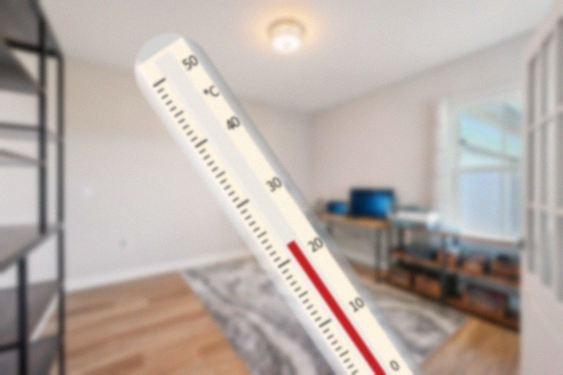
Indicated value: 22 °C
